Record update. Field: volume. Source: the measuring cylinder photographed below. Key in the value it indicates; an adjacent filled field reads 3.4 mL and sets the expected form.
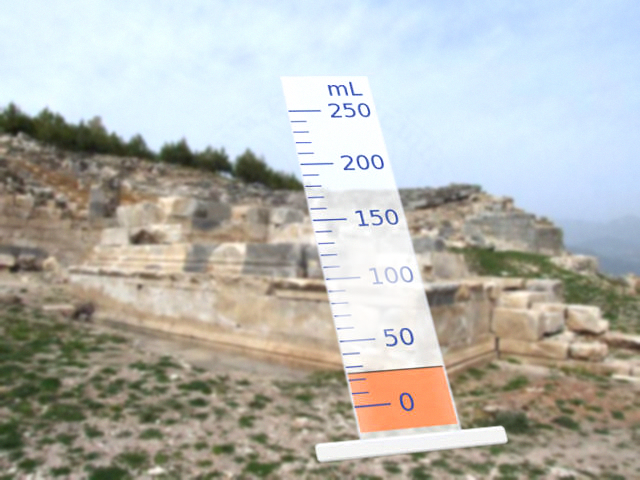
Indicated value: 25 mL
